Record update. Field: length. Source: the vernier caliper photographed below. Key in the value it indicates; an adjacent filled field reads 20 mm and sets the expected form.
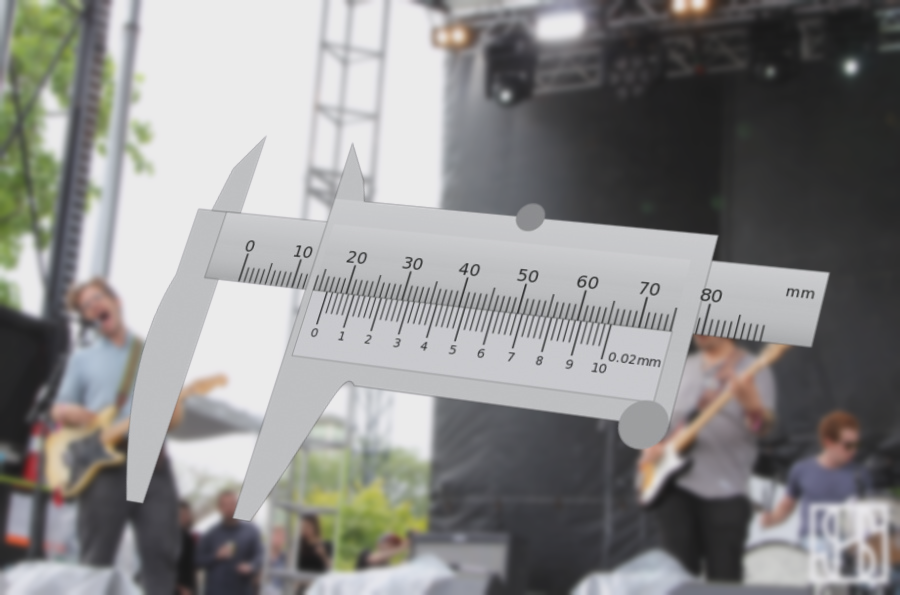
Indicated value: 16.5 mm
